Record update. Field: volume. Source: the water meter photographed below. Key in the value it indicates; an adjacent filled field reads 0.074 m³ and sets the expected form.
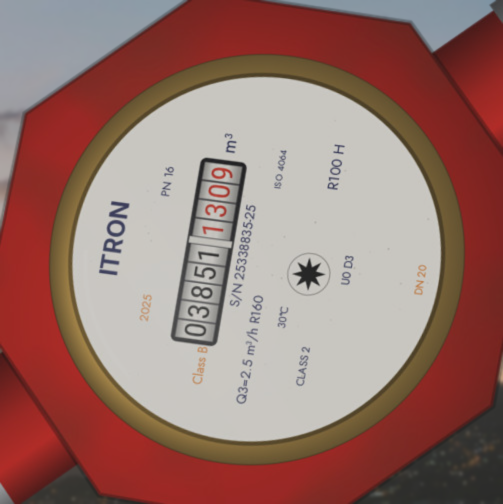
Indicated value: 3851.1309 m³
